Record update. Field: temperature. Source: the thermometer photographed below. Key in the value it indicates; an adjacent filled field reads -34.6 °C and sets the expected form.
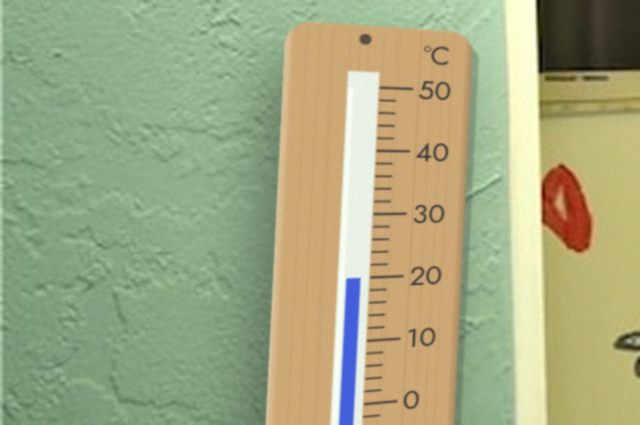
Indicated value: 20 °C
